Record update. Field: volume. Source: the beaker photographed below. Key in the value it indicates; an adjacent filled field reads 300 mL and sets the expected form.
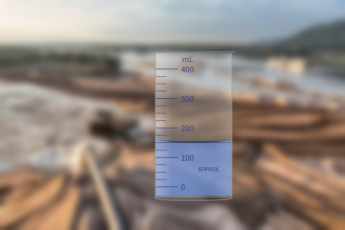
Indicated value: 150 mL
